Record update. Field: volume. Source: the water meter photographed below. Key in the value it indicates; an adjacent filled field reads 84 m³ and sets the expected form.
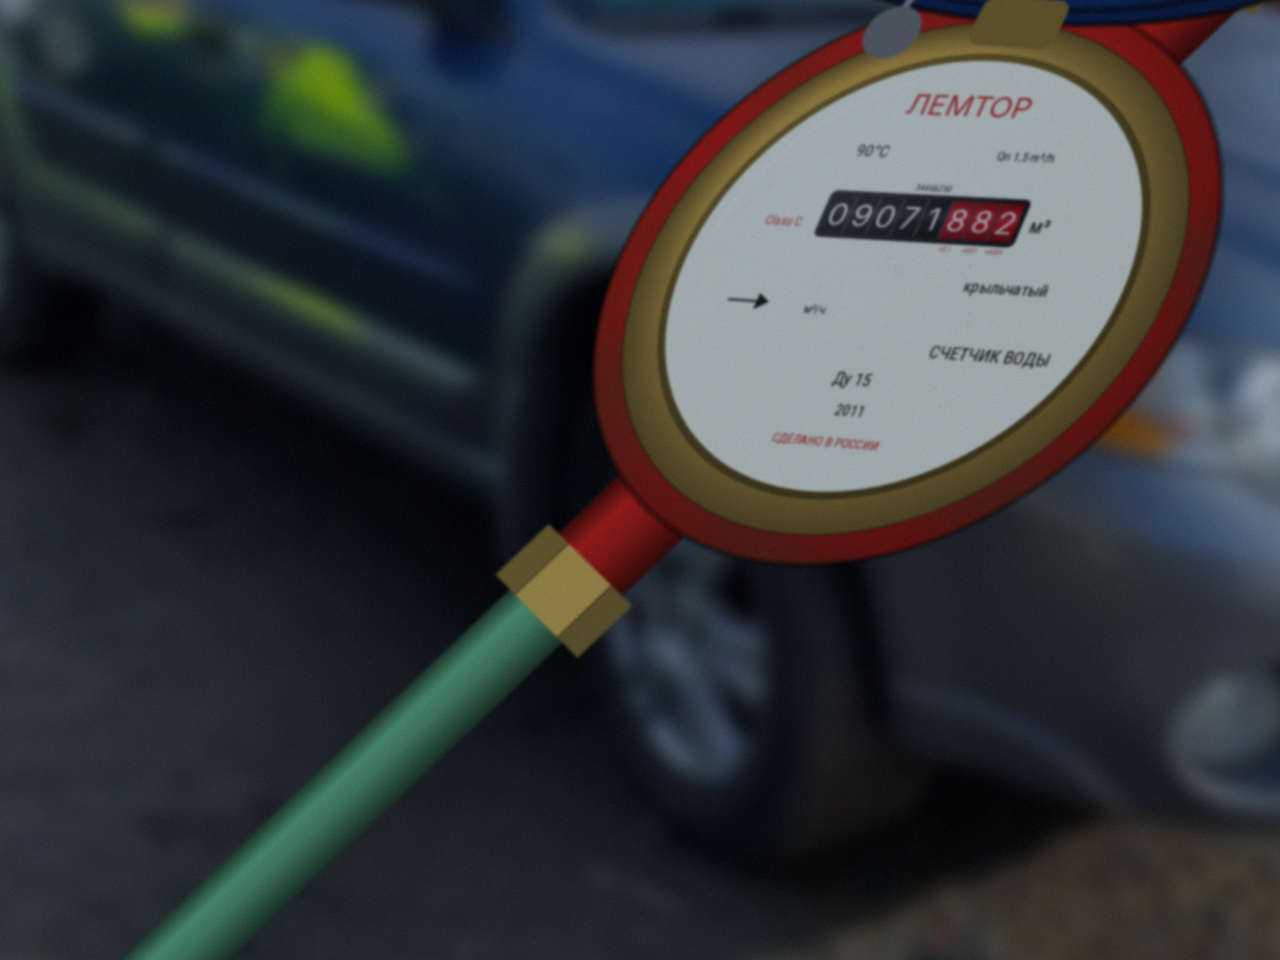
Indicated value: 9071.882 m³
